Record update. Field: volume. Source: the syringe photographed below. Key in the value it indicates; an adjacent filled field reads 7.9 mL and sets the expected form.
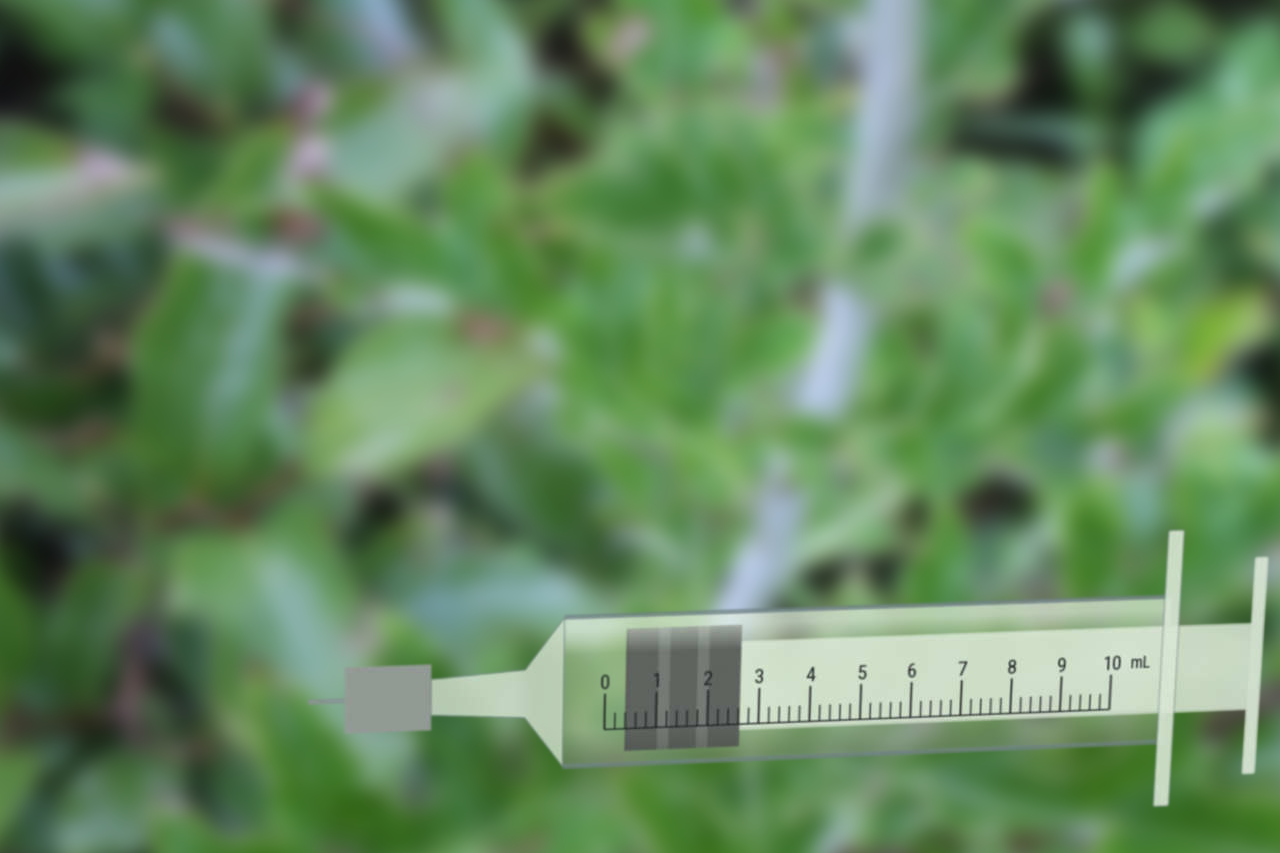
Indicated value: 0.4 mL
